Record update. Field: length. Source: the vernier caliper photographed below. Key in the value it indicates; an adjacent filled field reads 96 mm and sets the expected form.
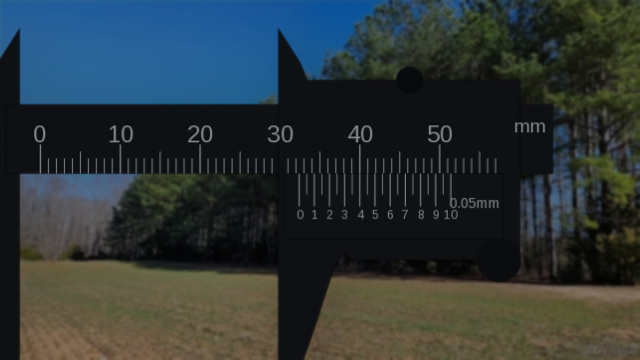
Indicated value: 32.4 mm
